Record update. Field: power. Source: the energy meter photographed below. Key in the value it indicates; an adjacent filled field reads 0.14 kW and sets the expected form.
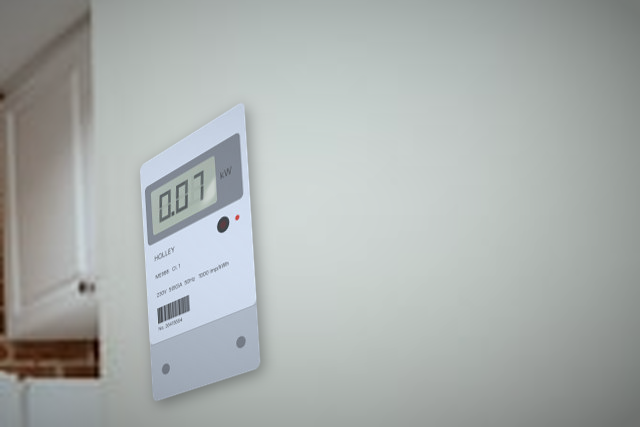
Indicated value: 0.07 kW
